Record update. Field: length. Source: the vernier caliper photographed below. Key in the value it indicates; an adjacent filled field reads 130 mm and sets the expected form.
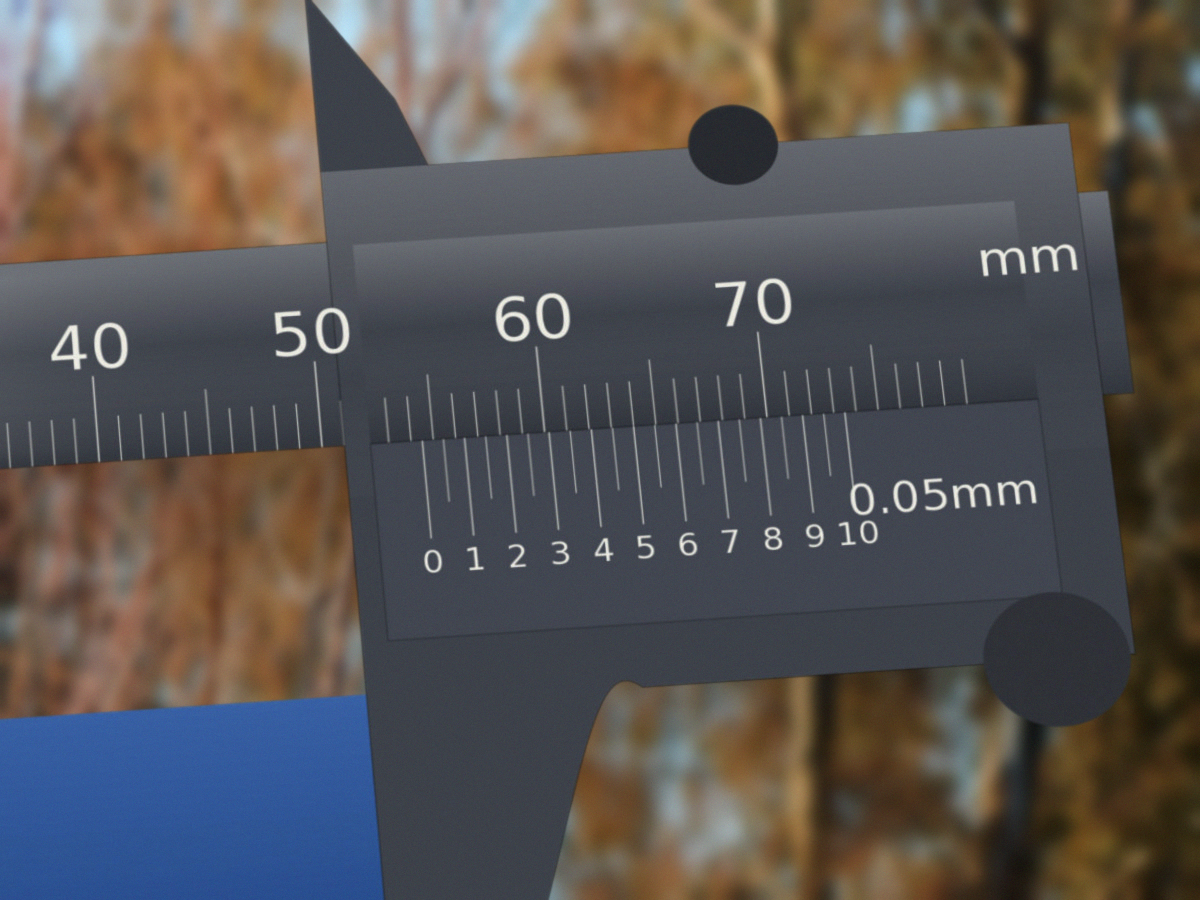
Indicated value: 54.5 mm
